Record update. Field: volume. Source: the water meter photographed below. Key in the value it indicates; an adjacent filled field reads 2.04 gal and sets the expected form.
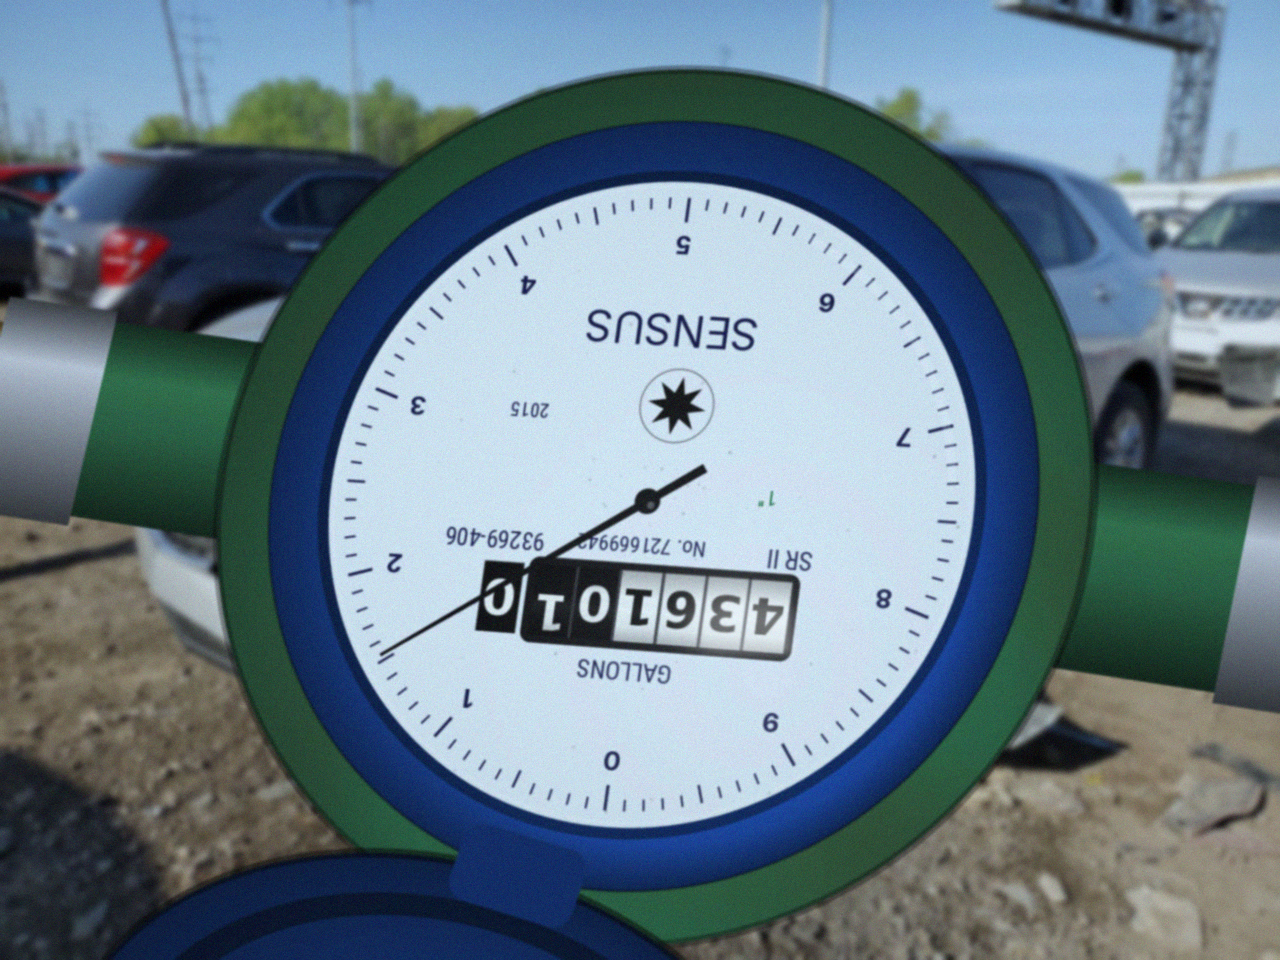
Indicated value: 4361011.5 gal
